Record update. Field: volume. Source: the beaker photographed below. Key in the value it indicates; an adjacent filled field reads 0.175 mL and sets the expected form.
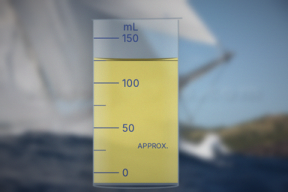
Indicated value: 125 mL
